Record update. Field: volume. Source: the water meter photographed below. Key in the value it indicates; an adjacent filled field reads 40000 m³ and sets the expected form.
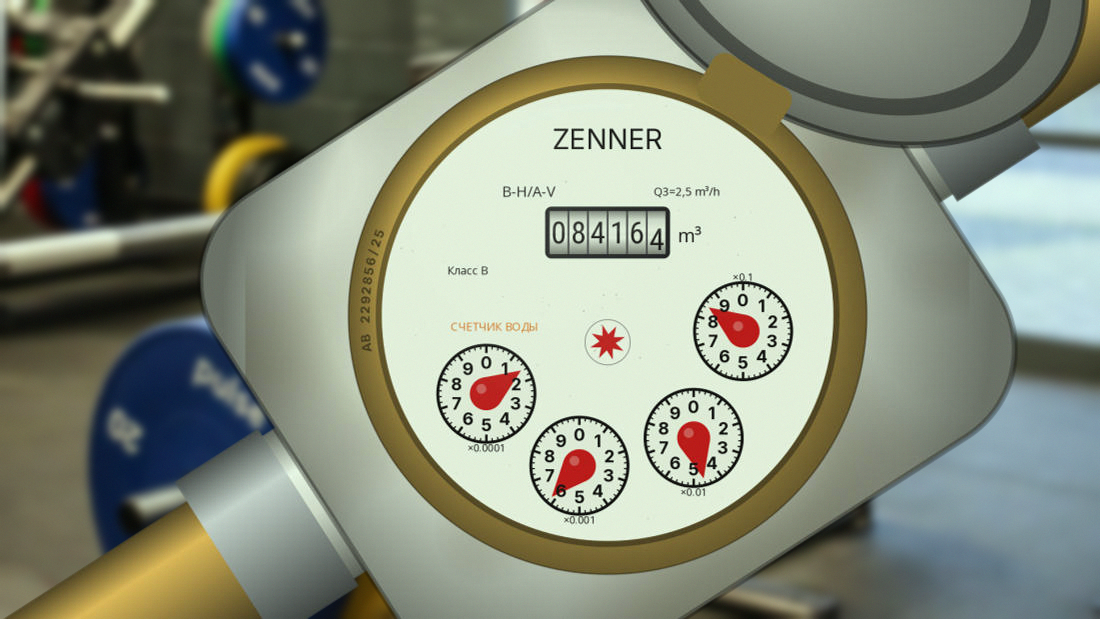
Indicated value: 84163.8461 m³
